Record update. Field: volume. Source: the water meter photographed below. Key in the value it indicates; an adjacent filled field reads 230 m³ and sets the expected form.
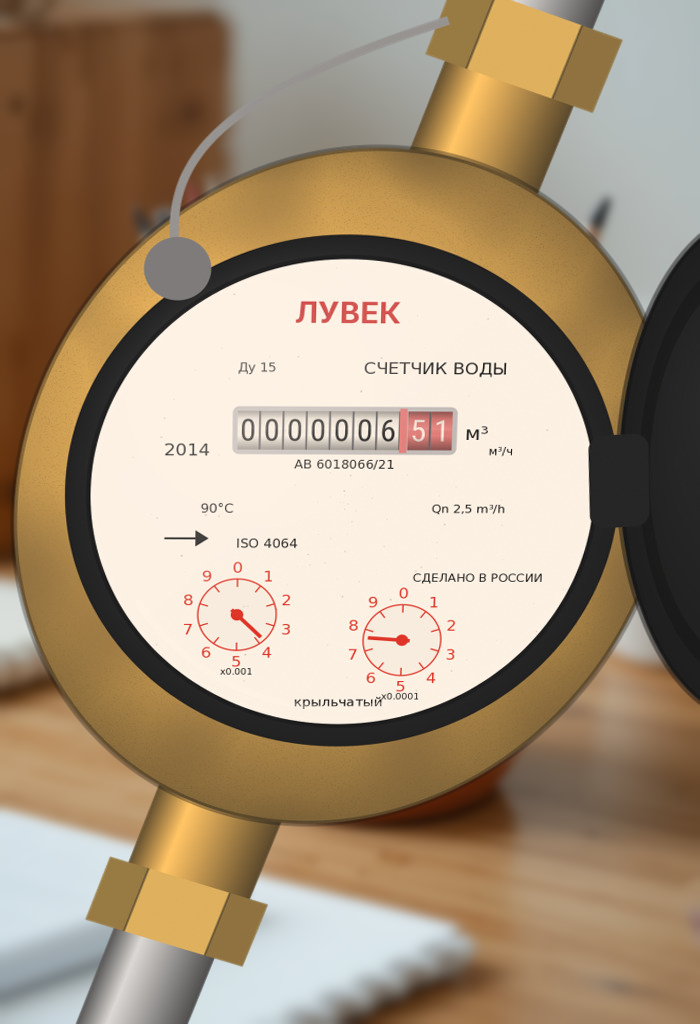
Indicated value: 6.5137 m³
